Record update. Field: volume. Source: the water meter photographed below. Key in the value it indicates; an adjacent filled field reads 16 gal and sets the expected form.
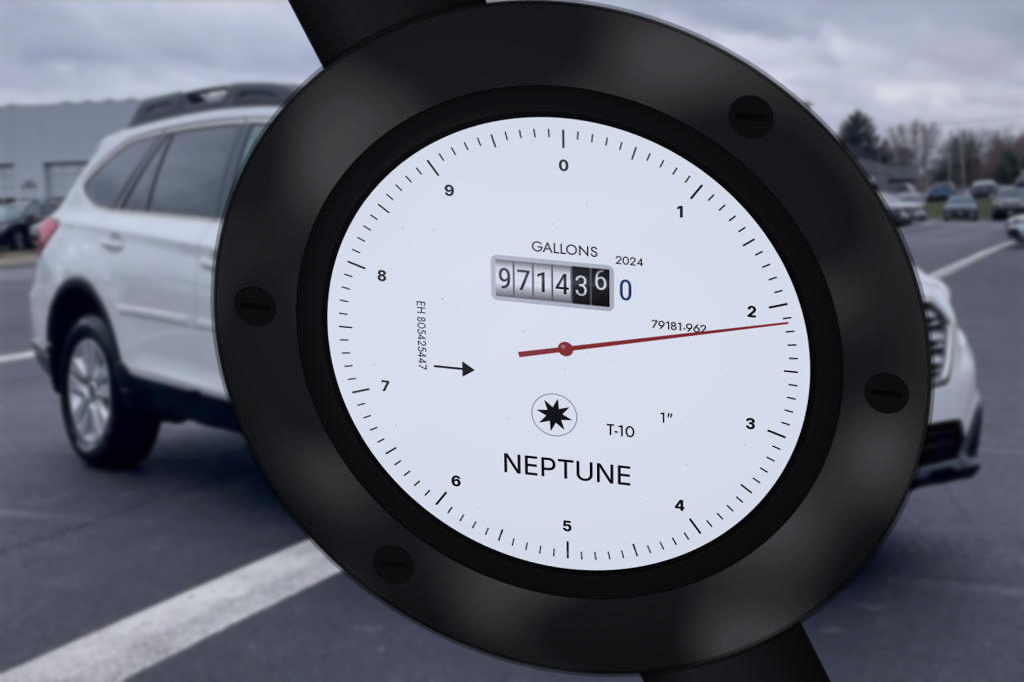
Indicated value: 9714362.1 gal
